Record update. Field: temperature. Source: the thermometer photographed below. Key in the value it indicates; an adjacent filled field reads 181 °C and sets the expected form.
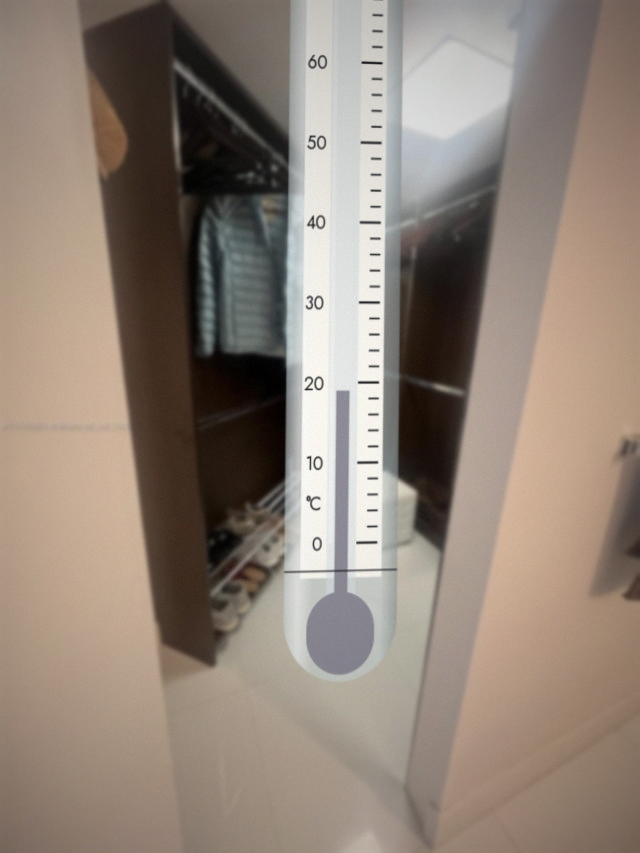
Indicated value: 19 °C
